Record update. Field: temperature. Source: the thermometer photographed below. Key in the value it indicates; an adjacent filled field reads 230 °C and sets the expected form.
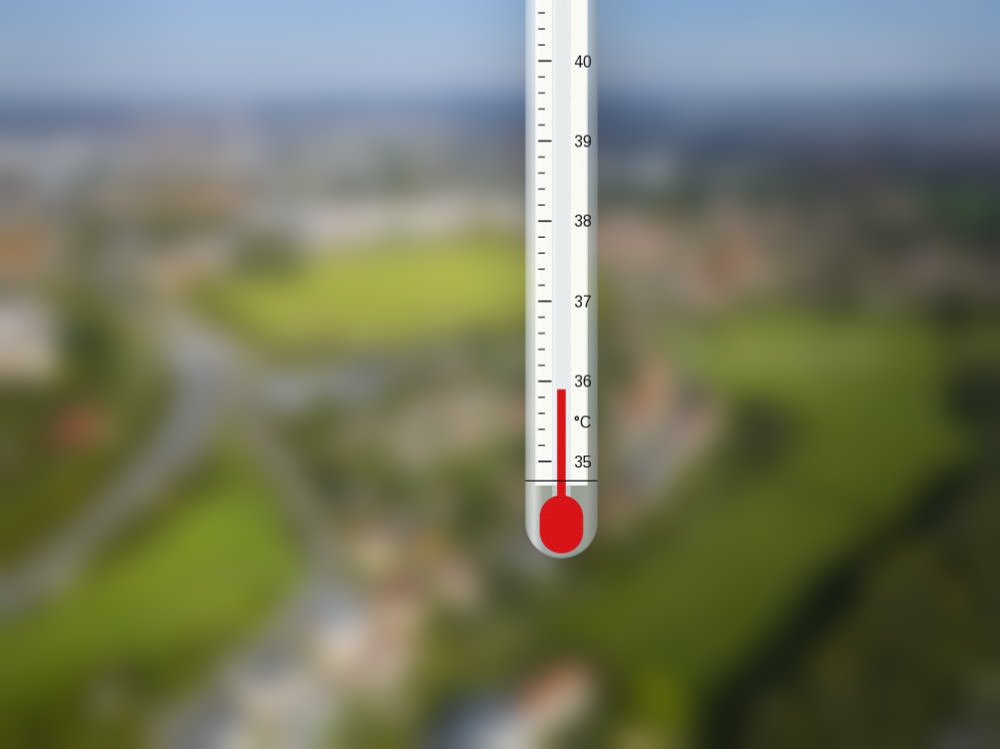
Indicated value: 35.9 °C
